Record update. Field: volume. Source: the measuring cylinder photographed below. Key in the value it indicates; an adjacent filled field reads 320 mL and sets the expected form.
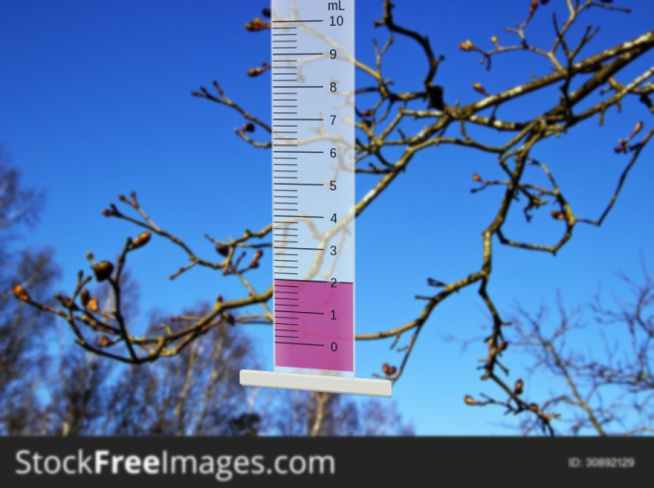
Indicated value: 2 mL
